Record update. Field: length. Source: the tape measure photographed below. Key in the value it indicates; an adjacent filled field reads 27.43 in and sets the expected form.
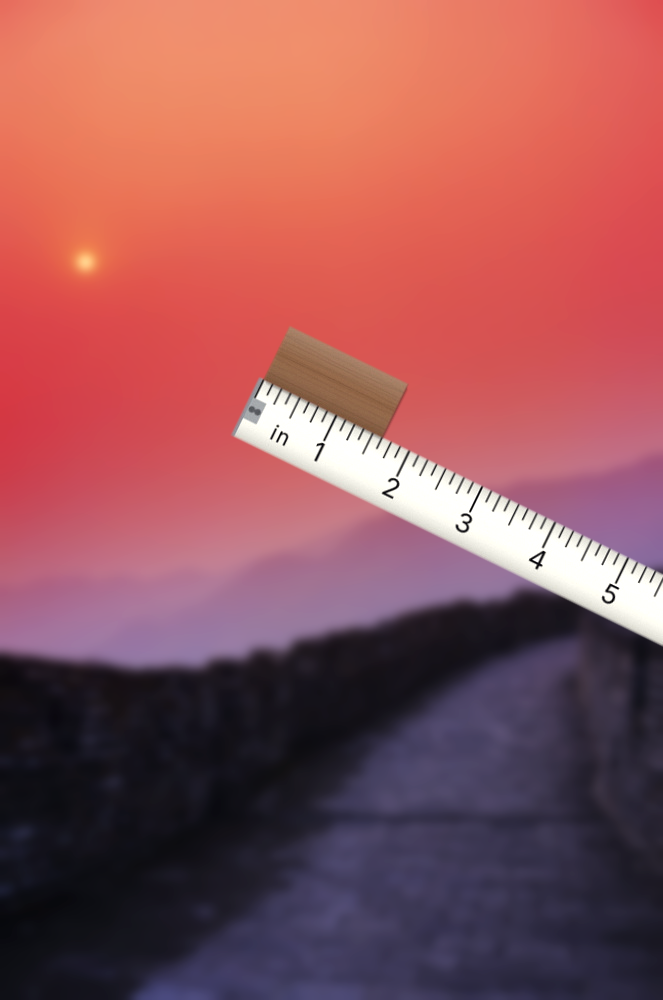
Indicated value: 1.625 in
